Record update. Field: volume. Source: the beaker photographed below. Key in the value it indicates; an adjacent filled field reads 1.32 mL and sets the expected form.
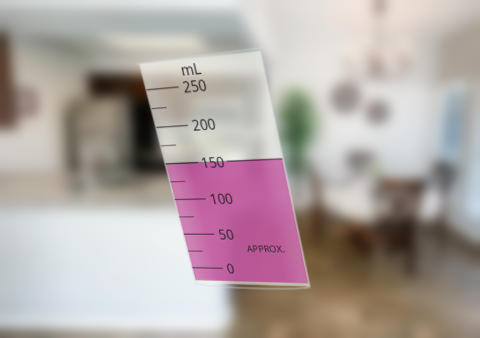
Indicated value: 150 mL
